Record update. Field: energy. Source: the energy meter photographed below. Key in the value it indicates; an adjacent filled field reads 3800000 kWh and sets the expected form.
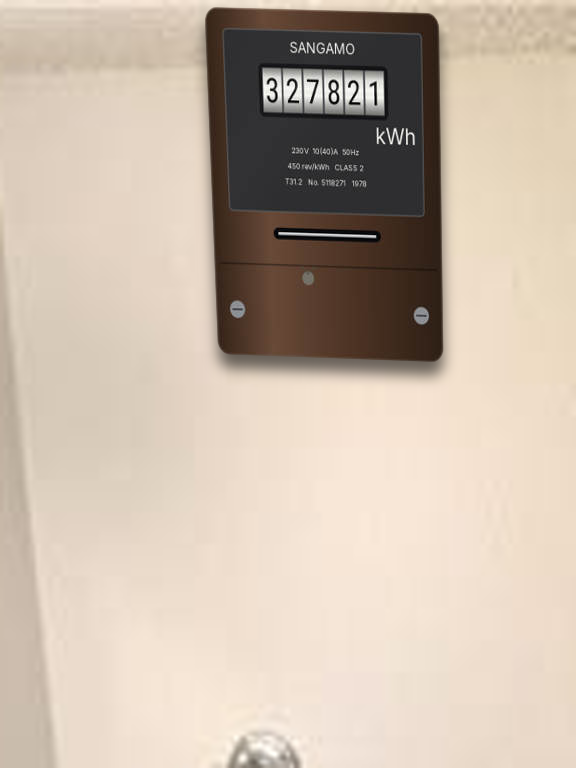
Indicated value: 327821 kWh
